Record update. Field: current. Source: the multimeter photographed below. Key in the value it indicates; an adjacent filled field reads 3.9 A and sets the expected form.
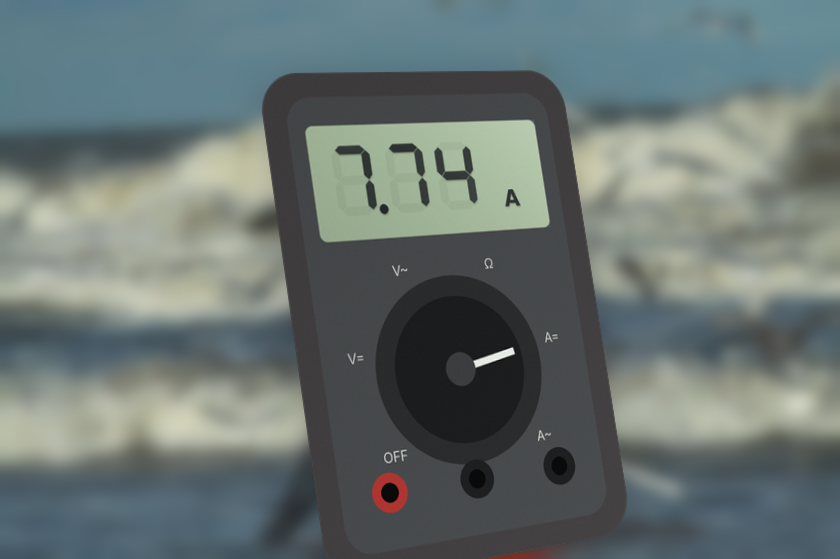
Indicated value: 7.74 A
